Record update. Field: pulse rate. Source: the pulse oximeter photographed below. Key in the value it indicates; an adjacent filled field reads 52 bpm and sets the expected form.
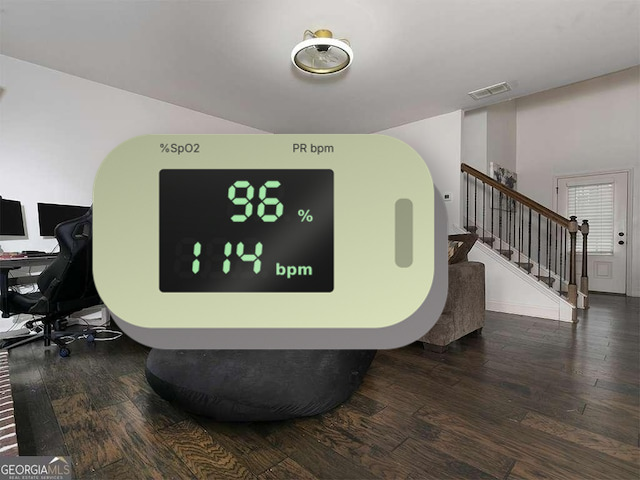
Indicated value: 114 bpm
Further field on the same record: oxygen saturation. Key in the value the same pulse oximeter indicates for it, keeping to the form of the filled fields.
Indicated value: 96 %
